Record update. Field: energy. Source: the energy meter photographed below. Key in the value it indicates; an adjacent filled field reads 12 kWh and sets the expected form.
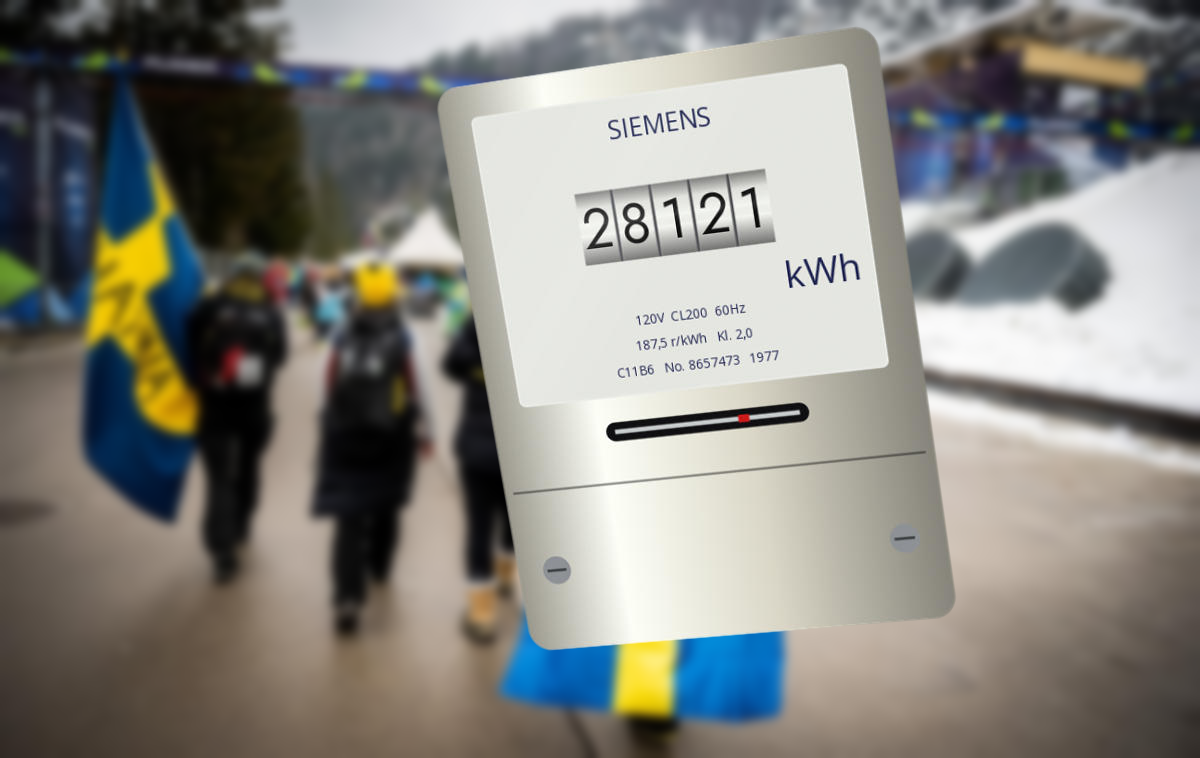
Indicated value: 28121 kWh
